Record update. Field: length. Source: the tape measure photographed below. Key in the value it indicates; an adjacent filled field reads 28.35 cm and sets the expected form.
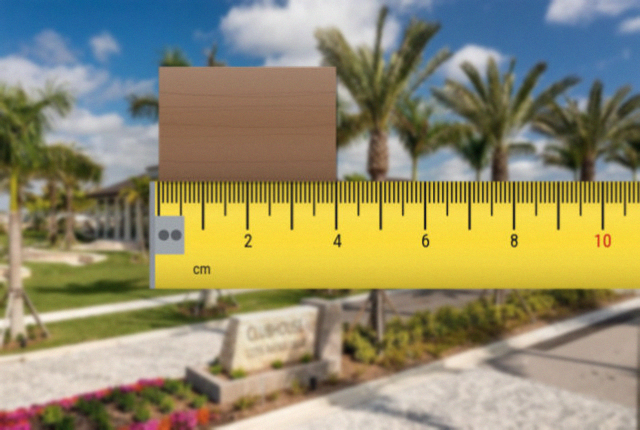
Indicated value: 4 cm
